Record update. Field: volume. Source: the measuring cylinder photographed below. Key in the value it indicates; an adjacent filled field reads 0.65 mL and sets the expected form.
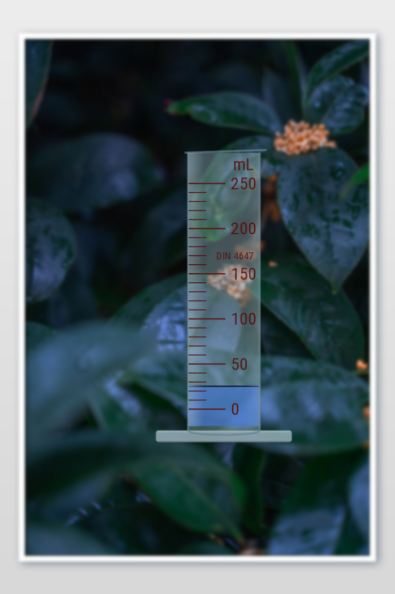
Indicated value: 25 mL
